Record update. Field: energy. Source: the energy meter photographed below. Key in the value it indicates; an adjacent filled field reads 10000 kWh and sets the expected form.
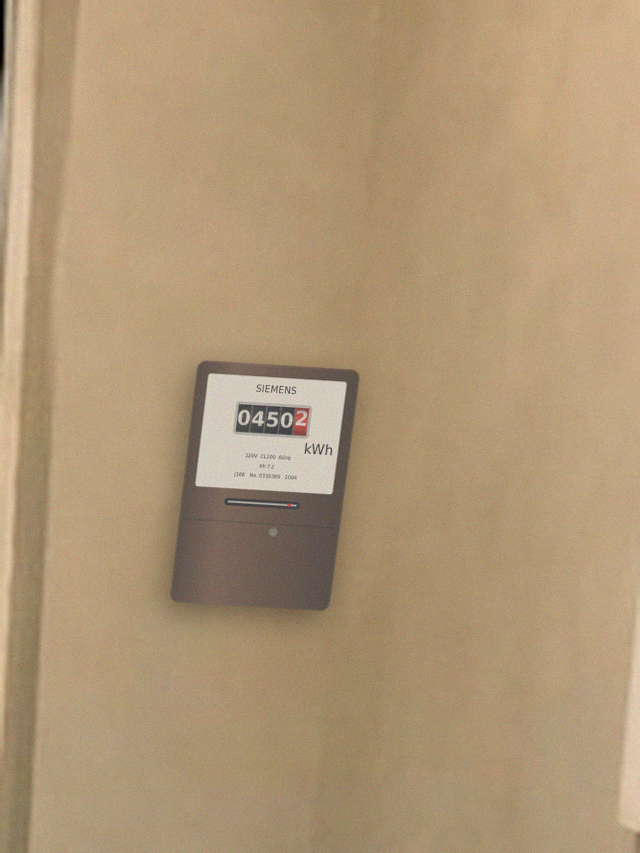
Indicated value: 450.2 kWh
